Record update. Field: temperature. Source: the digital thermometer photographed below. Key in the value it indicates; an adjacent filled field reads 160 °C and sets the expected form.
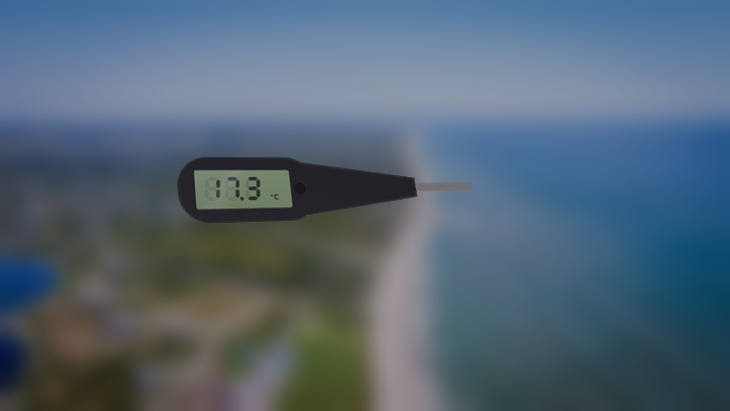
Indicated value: 17.3 °C
